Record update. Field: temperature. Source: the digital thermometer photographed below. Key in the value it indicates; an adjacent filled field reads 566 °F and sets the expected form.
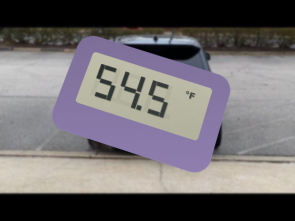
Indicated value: 54.5 °F
